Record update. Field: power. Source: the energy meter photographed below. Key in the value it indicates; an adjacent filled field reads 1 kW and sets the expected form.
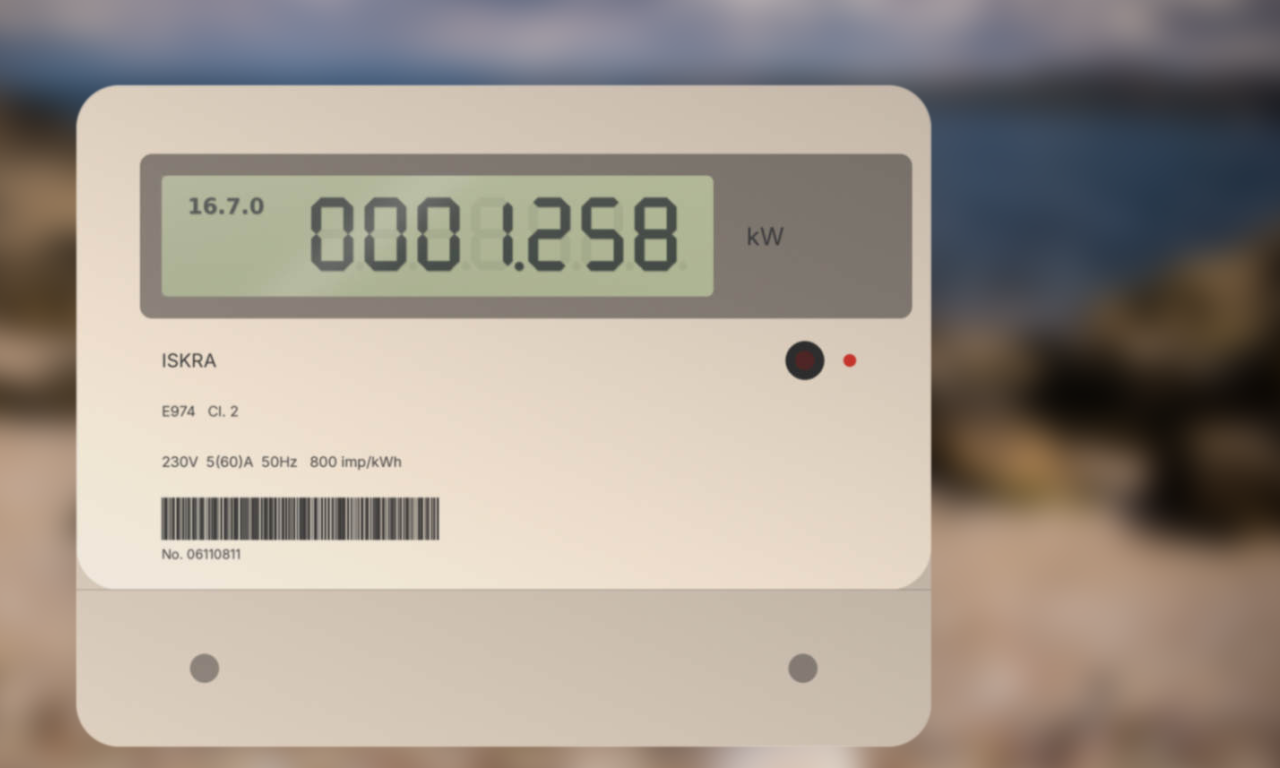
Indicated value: 1.258 kW
